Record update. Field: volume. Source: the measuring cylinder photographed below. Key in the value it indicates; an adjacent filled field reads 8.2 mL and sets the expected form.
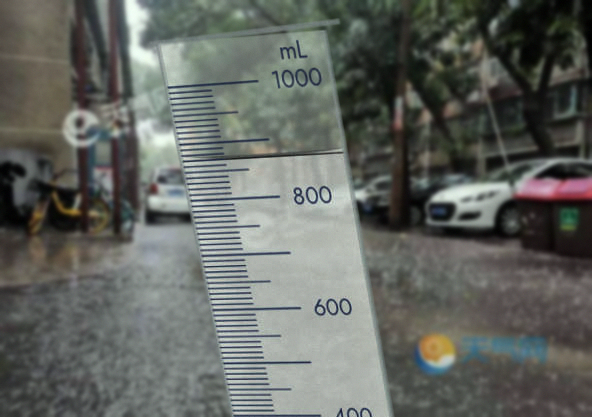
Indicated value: 870 mL
